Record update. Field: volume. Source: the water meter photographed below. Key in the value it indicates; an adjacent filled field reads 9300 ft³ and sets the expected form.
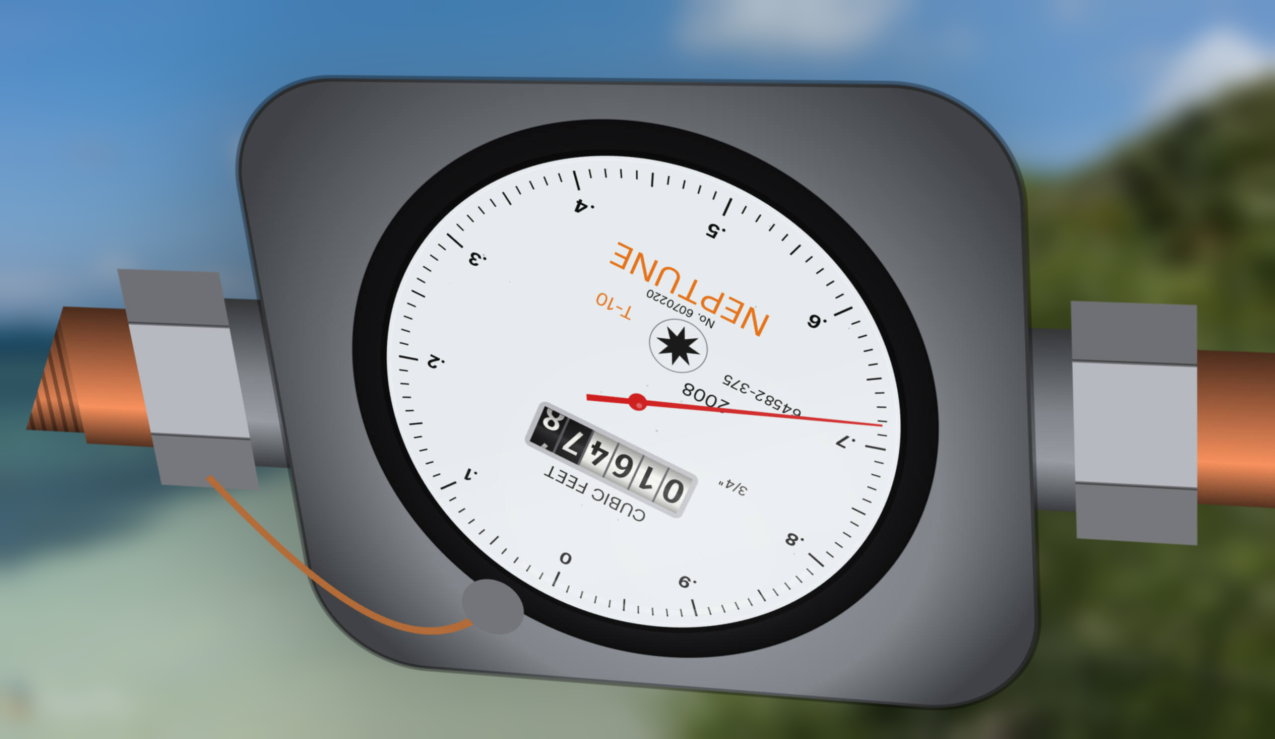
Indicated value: 16477.68 ft³
